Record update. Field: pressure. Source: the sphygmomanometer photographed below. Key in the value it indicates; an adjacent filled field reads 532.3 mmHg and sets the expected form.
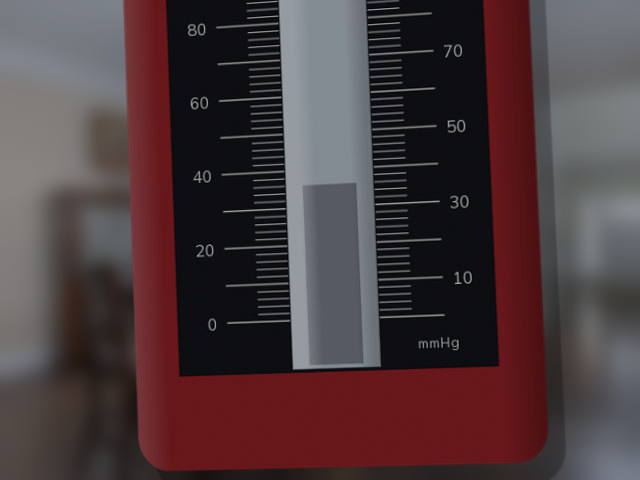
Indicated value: 36 mmHg
